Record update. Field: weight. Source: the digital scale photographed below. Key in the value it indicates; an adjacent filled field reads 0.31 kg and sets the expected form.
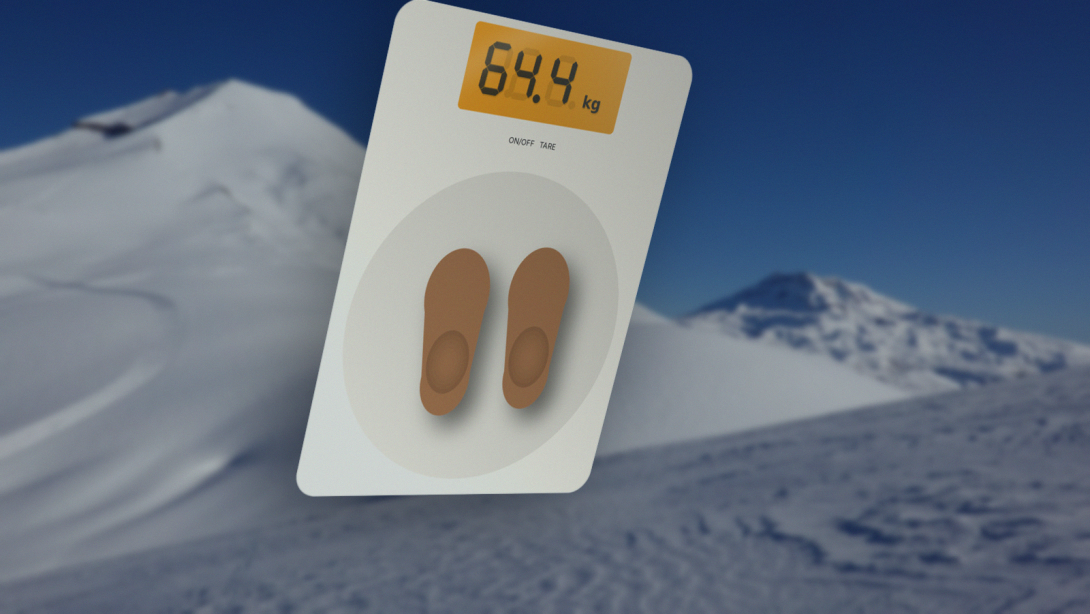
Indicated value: 64.4 kg
